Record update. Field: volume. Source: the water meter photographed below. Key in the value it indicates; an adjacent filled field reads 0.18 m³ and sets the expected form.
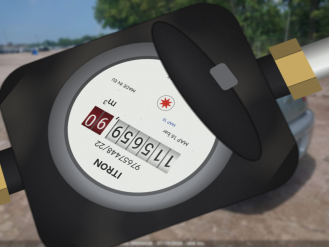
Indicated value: 115659.90 m³
